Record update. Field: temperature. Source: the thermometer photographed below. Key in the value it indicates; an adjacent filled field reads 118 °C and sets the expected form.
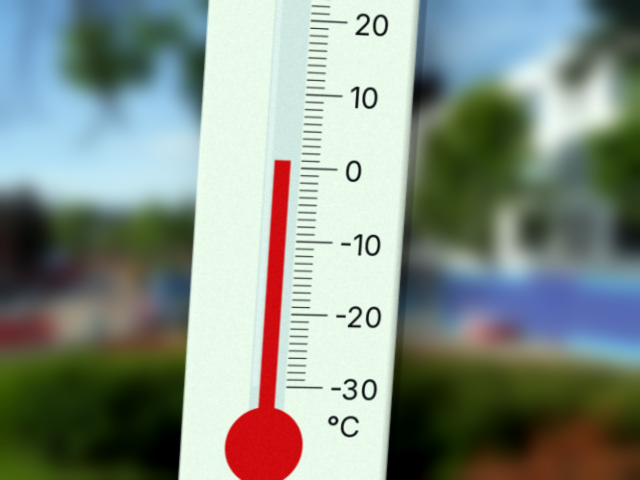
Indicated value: 1 °C
